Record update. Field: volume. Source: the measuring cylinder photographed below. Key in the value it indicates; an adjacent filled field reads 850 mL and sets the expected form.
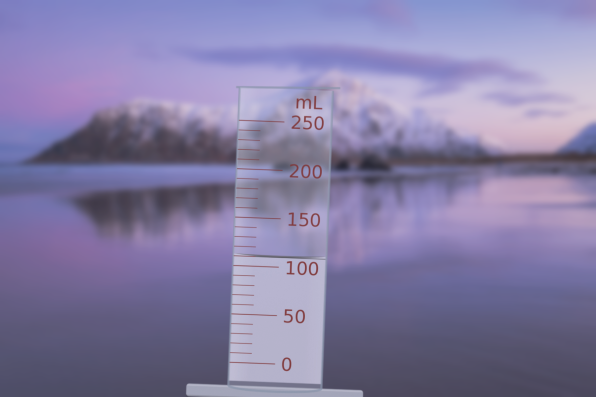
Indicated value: 110 mL
